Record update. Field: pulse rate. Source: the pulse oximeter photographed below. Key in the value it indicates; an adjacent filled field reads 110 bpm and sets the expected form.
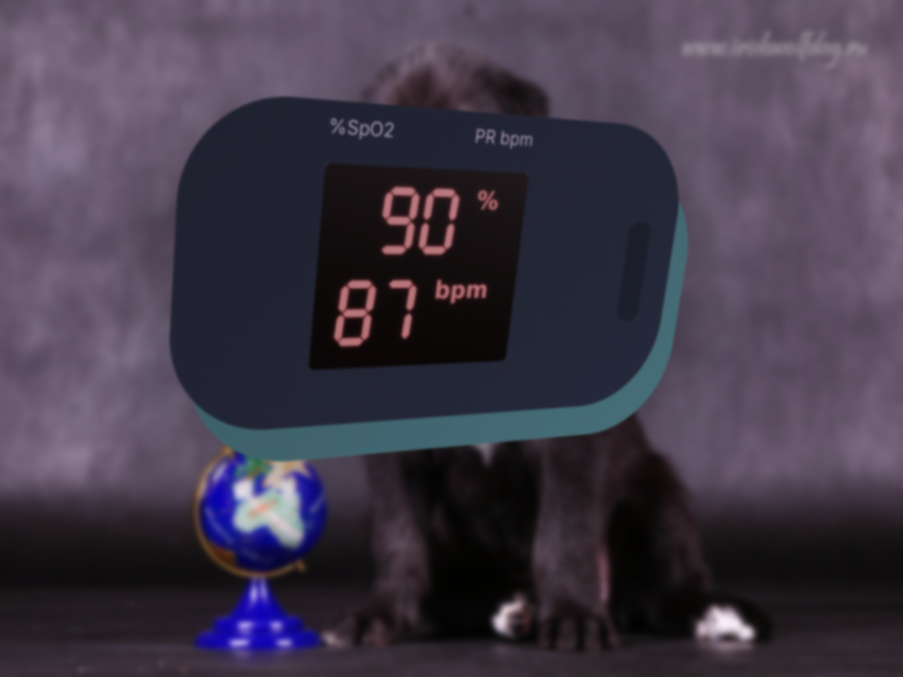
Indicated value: 87 bpm
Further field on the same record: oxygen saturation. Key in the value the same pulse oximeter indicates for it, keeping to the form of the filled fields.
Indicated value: 90 %
